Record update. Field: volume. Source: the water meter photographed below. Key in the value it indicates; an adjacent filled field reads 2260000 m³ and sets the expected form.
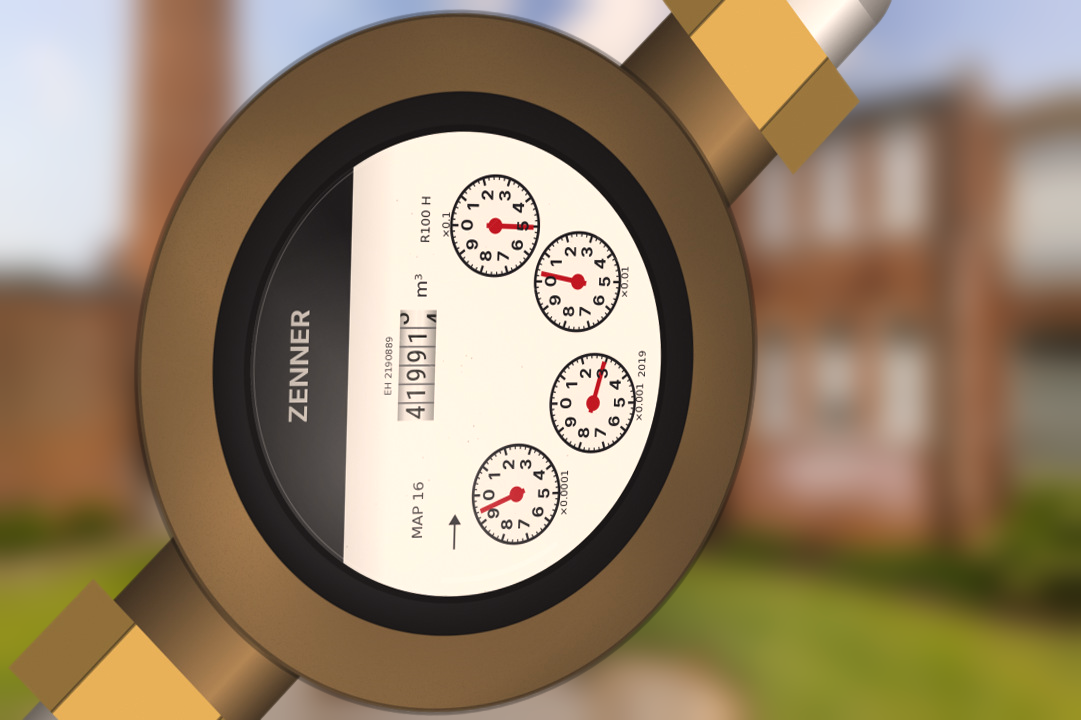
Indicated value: 419913.5029 m³
